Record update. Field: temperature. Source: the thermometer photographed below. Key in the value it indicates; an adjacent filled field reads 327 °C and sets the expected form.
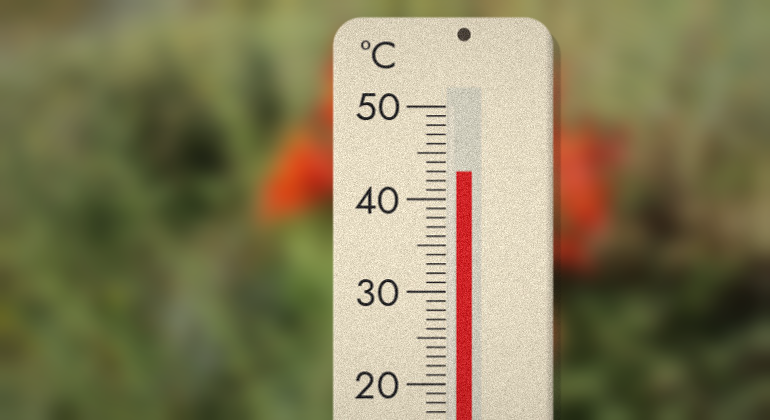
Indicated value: 43 °C
